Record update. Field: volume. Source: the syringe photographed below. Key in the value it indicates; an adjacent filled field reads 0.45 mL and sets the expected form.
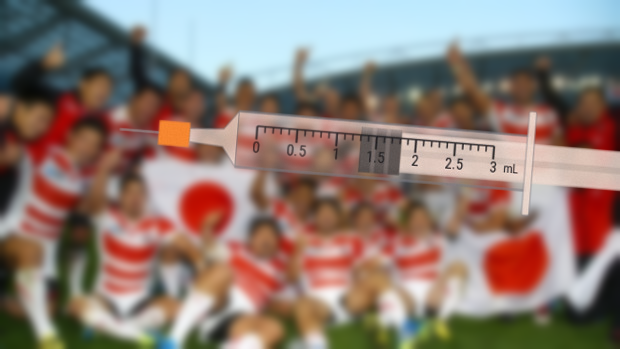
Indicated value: 1.3 mL
